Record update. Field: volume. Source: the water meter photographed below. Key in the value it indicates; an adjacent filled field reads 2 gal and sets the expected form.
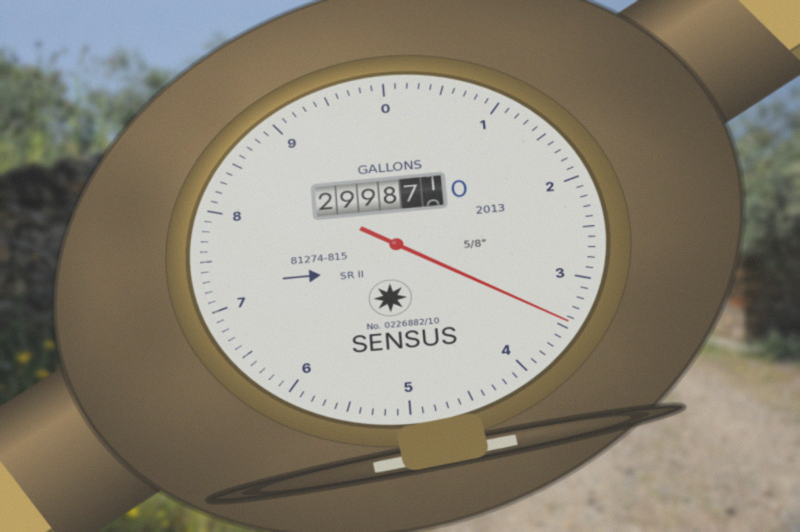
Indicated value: 2998713.4 gal
